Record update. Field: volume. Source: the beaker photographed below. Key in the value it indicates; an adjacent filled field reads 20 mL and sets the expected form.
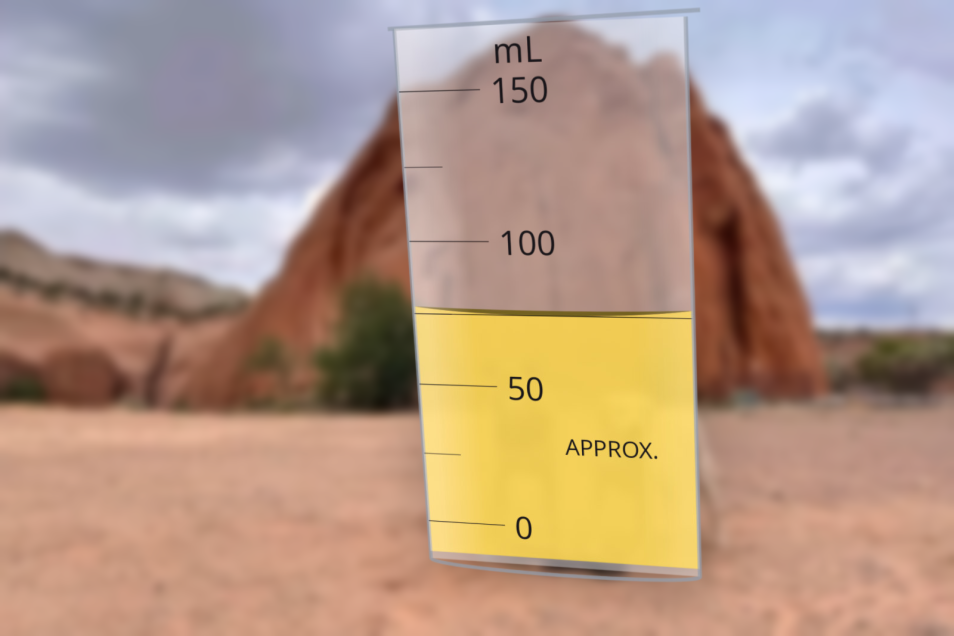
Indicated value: 75 mL
